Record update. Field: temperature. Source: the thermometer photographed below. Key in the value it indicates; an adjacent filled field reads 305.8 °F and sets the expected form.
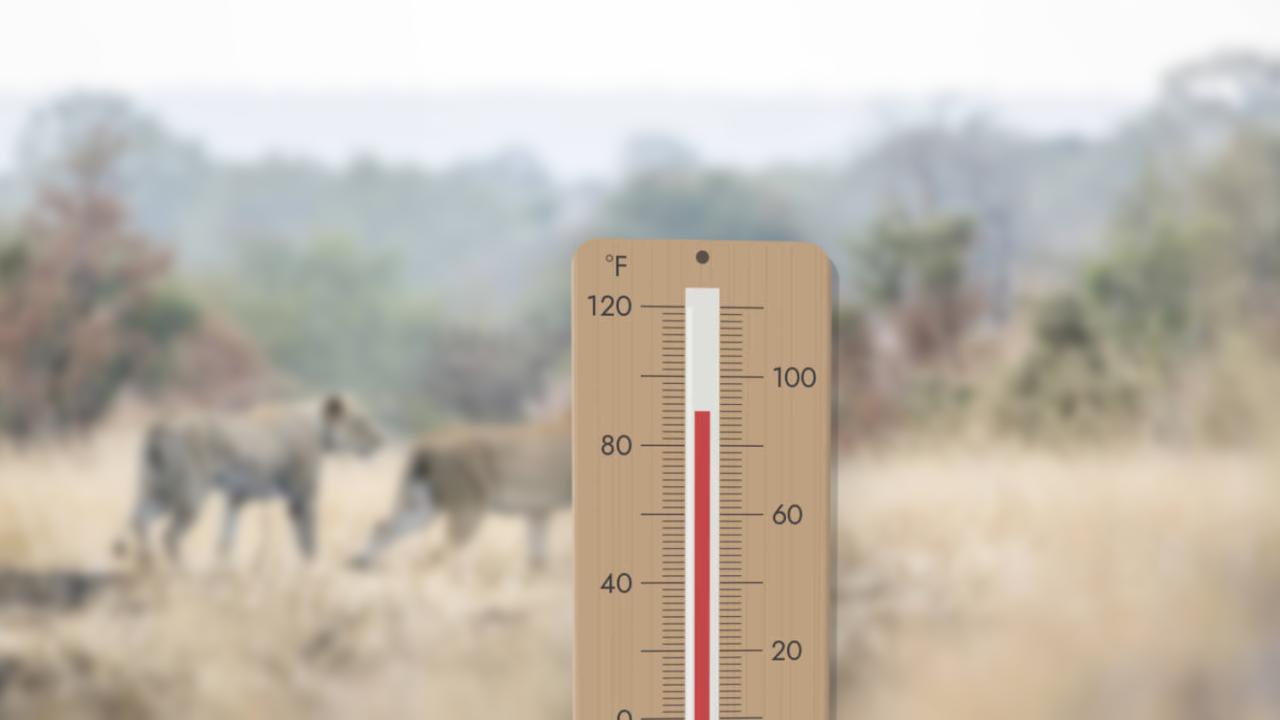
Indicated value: 90 °F
